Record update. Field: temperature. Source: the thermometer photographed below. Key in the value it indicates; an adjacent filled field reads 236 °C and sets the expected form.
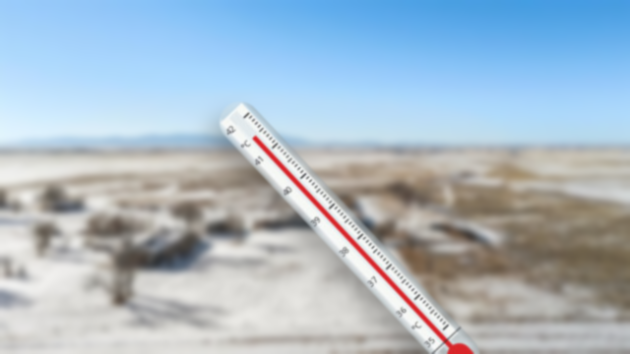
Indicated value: 41.5 °C
